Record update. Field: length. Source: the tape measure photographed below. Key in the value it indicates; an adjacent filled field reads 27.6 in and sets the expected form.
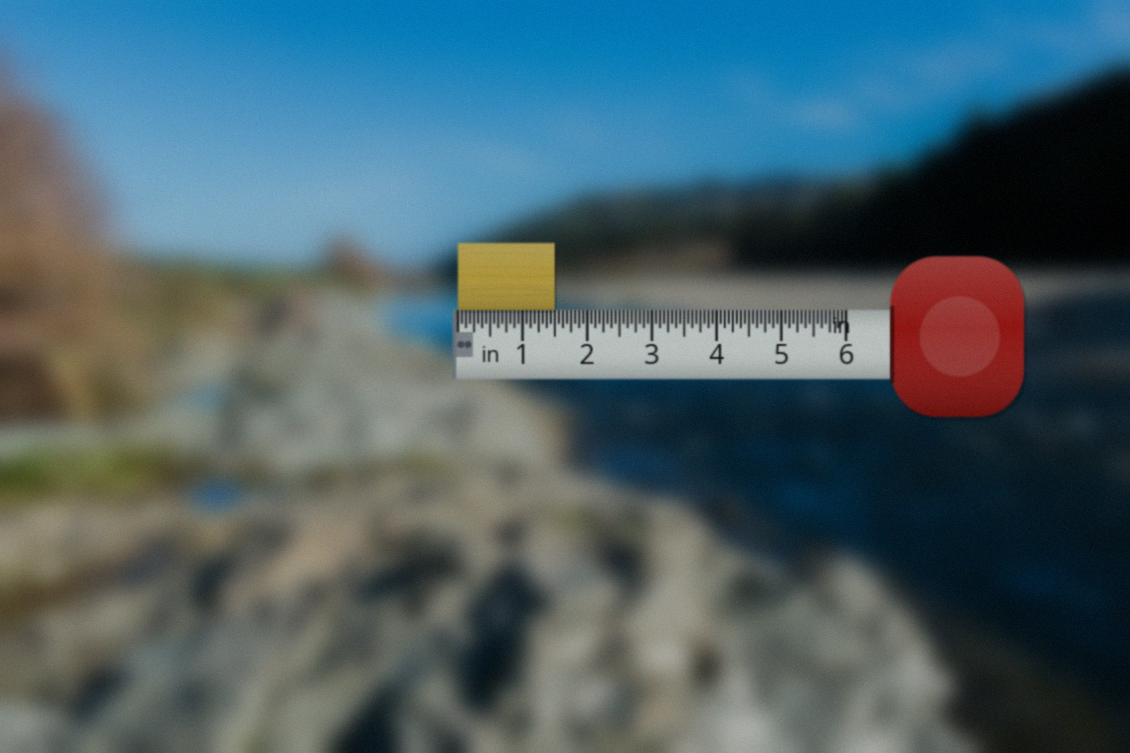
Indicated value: 1.5 in
